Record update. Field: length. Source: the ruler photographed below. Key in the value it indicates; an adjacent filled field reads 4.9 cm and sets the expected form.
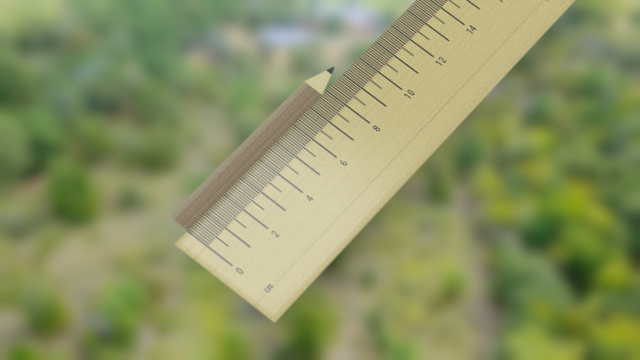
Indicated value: 9 cm
